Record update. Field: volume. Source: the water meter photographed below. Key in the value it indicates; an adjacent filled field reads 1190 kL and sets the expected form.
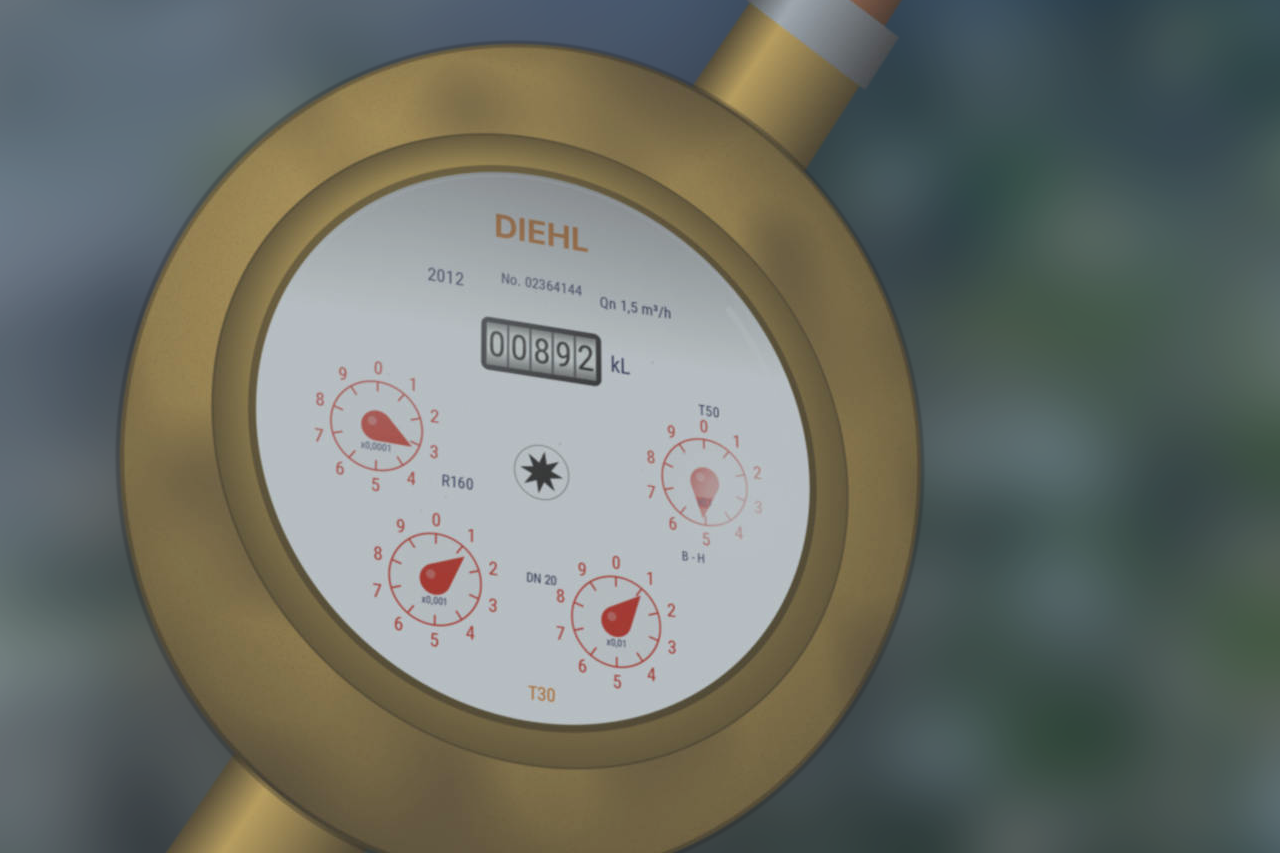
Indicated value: 892.5113 kL
